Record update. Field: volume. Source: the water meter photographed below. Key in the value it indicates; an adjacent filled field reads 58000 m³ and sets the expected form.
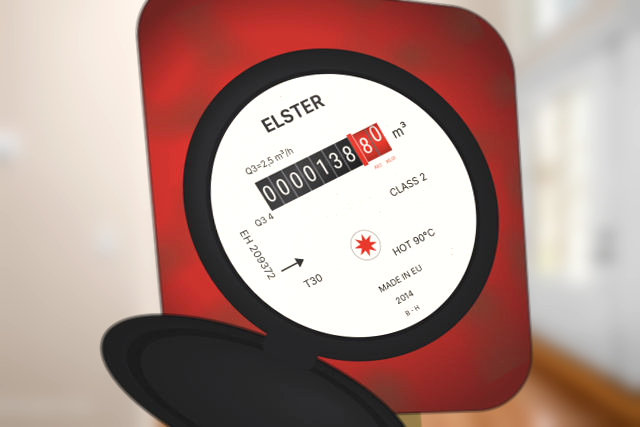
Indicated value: 138.80 m³
